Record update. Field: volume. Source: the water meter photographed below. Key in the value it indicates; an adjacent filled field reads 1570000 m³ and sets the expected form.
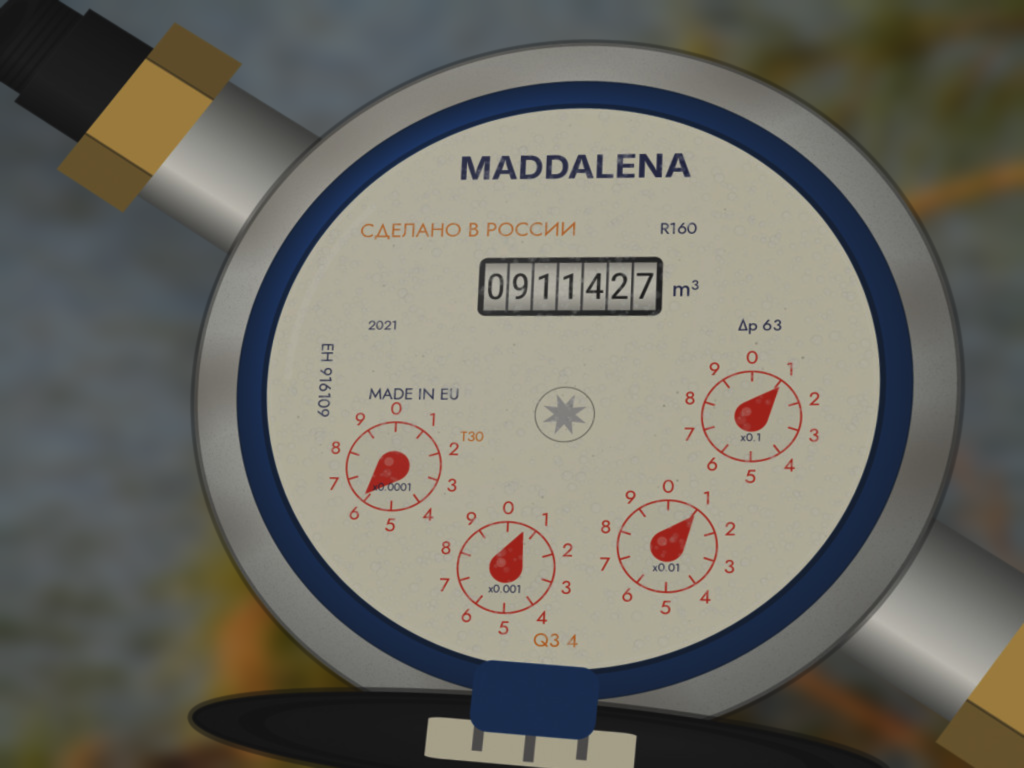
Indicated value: 911427.1106 m³
